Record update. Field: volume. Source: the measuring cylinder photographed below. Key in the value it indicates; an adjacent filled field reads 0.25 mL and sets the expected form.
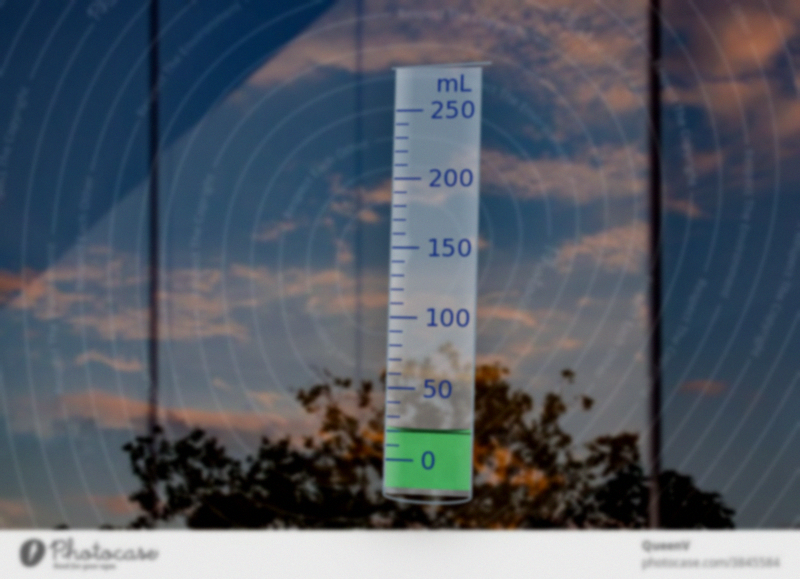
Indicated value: 20 mL
